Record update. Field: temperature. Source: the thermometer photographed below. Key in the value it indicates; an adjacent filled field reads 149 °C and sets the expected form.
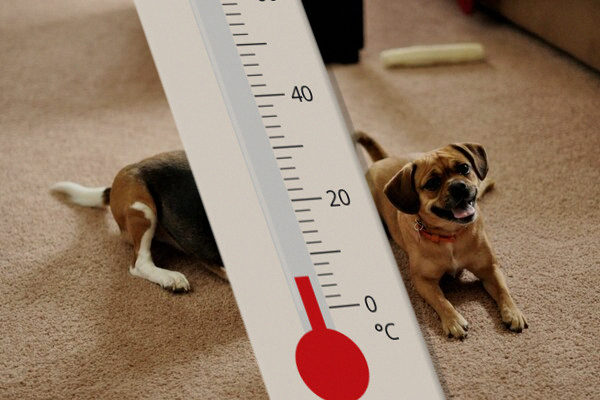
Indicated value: 6 °C
